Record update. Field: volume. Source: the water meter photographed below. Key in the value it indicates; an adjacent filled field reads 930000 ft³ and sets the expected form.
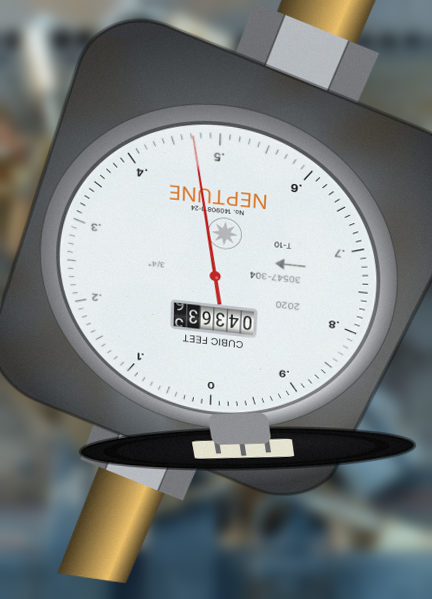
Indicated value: 43635.47 ft³
